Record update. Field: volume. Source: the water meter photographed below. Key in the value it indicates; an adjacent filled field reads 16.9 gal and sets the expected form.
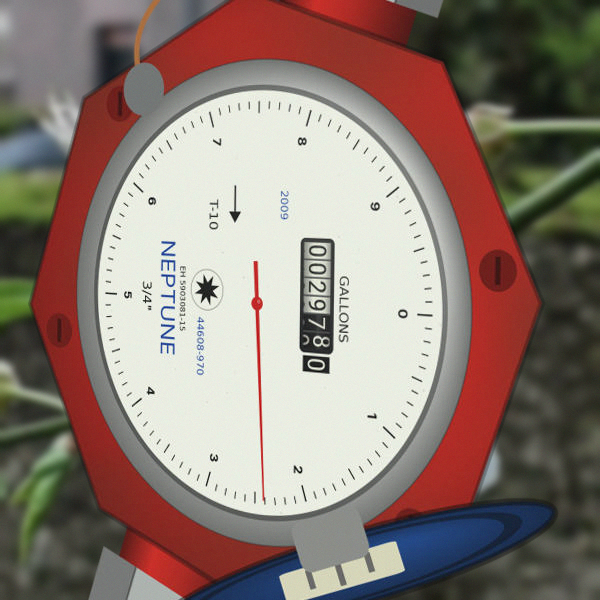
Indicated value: 29782.4 gal
